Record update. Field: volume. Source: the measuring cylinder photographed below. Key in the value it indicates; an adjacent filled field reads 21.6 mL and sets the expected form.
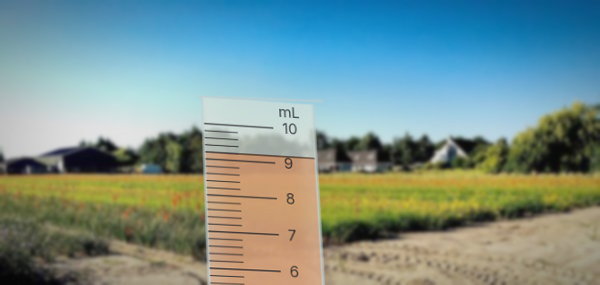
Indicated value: 9.2 mL
